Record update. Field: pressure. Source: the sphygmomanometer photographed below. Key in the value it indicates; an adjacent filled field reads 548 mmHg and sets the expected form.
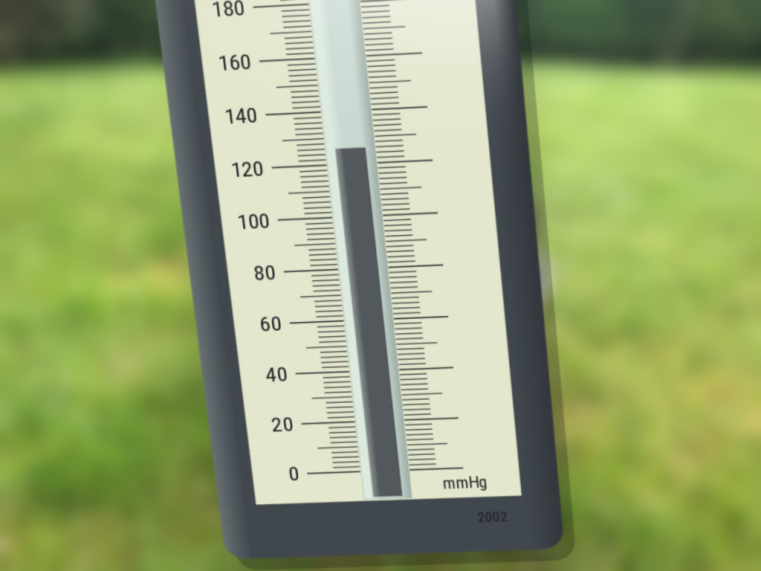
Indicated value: 126 mmHg
